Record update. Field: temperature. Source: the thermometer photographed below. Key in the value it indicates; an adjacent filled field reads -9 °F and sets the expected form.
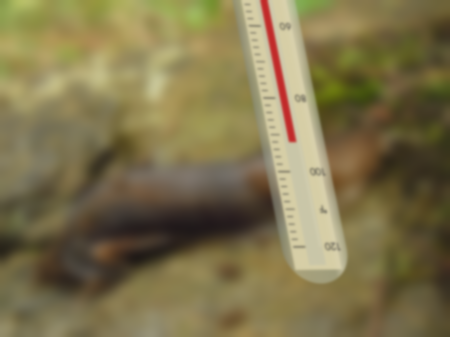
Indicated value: 92 °F
